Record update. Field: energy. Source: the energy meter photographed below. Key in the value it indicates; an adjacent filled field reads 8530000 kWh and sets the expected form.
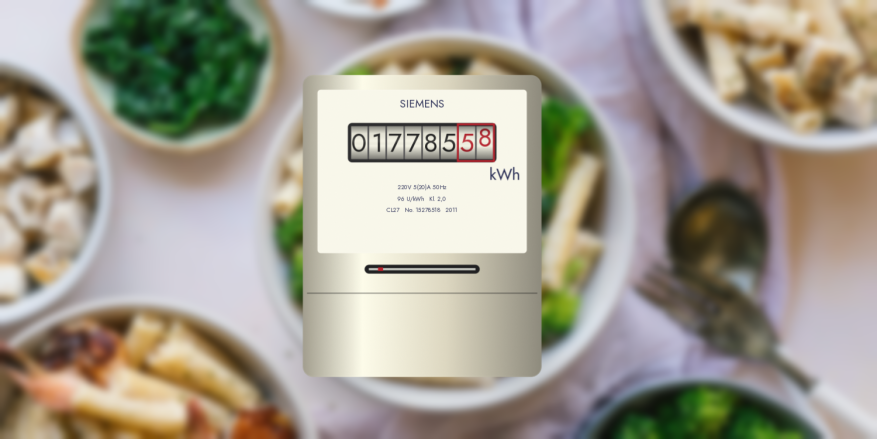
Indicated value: 17785.58 kWh
